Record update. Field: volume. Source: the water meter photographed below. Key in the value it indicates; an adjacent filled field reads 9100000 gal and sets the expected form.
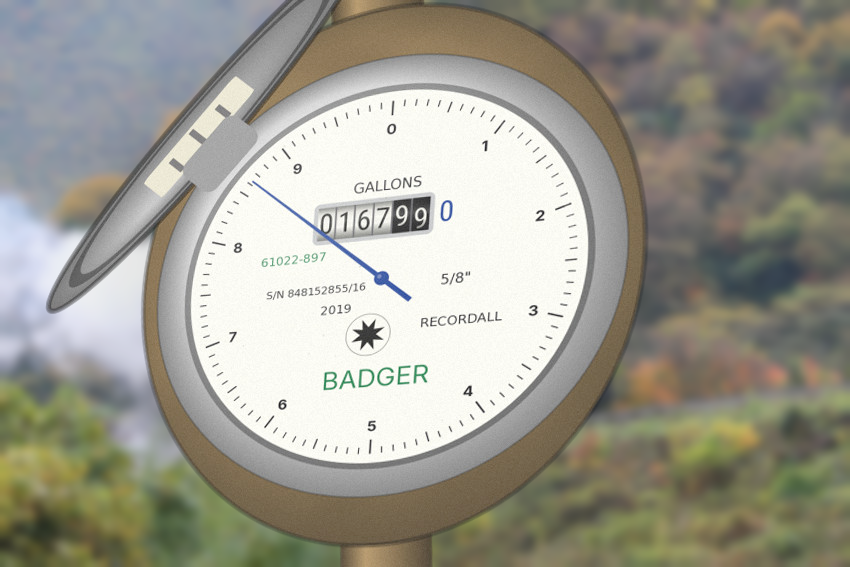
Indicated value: 167988.6 gal
